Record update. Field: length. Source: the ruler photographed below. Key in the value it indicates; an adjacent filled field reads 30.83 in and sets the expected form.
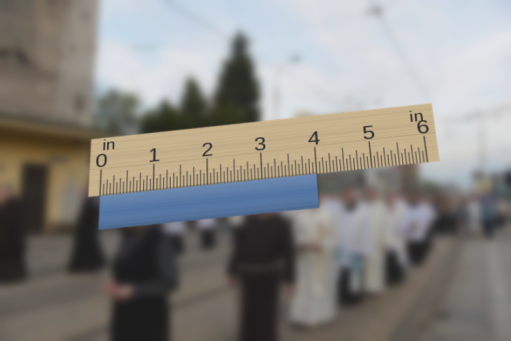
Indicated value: 4 in
